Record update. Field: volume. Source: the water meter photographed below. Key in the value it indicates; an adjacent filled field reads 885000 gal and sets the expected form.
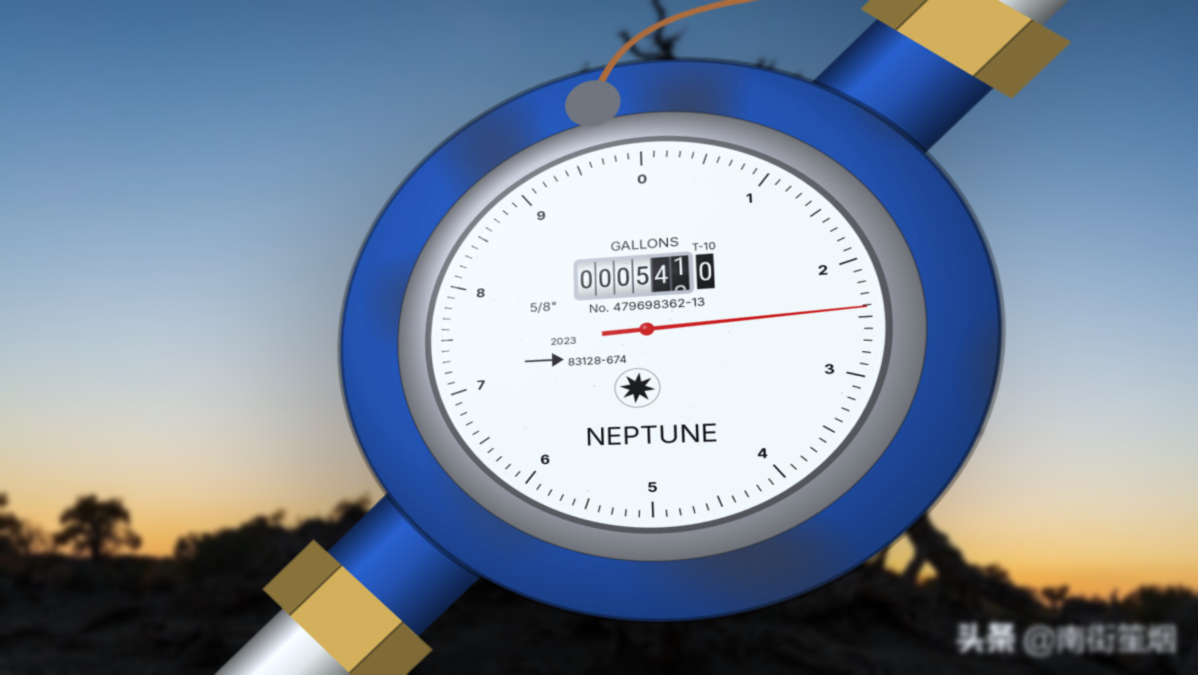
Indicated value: 5412.4 gal
